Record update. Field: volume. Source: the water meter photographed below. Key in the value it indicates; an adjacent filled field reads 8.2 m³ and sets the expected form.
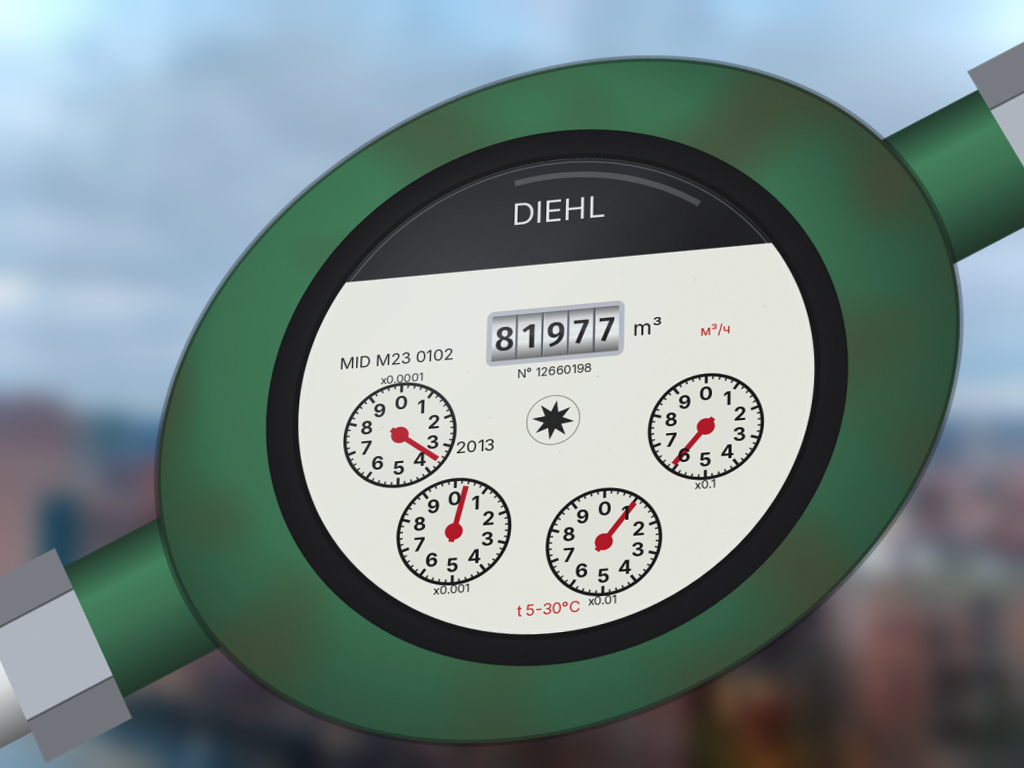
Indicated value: 81977.6103 m³
